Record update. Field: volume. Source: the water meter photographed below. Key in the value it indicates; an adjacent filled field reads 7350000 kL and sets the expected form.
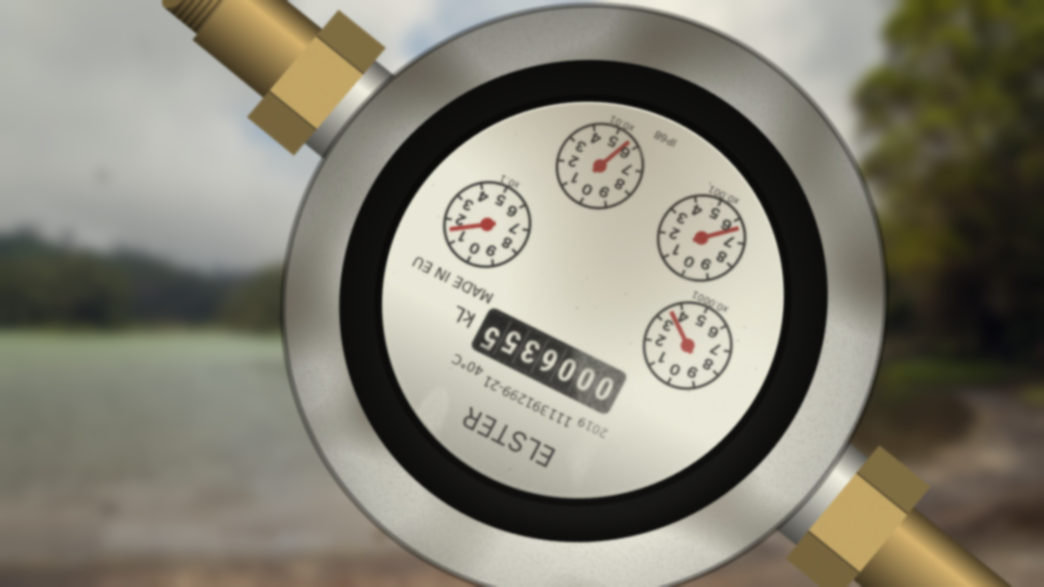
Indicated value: 6355.1563 kL
